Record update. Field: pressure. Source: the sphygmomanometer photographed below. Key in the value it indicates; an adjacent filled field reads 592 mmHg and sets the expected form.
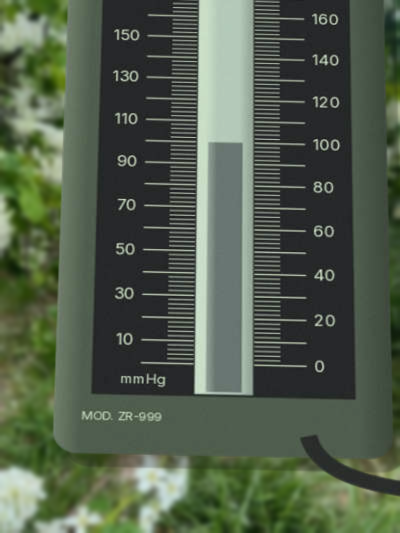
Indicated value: 100 mmHg
